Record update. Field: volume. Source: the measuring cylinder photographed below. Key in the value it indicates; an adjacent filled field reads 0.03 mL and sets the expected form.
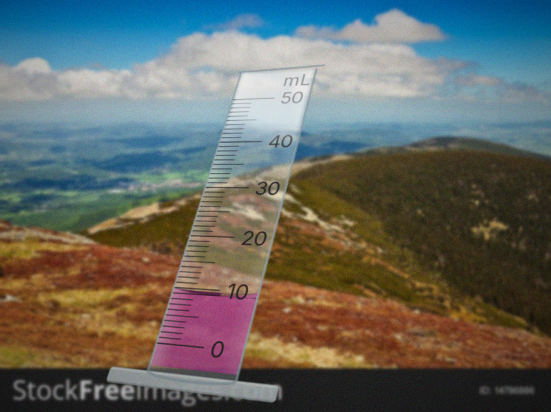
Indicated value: 9 mL
